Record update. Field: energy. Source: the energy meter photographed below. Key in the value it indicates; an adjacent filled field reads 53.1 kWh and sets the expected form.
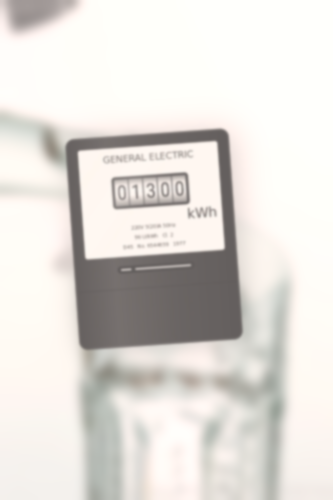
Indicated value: 1300 kWh
